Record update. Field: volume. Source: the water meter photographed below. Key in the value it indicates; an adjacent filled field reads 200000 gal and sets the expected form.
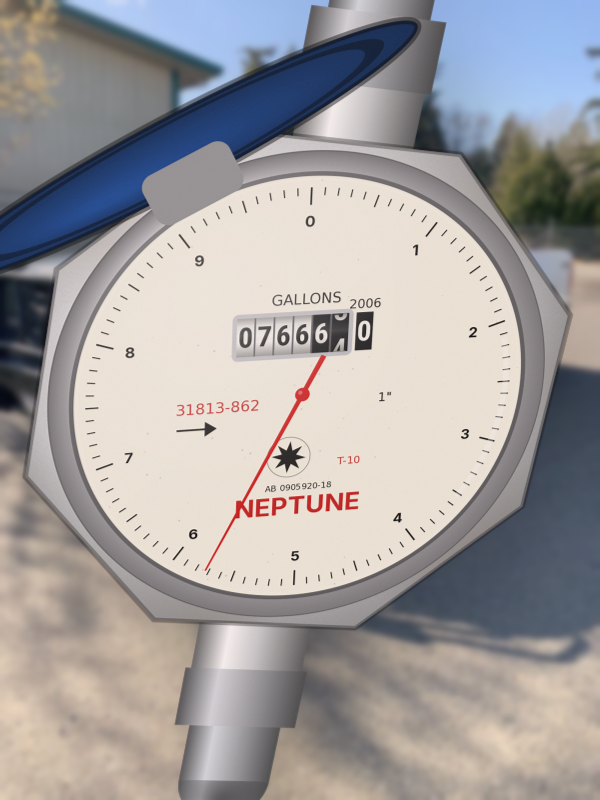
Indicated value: 766635.7 gal
